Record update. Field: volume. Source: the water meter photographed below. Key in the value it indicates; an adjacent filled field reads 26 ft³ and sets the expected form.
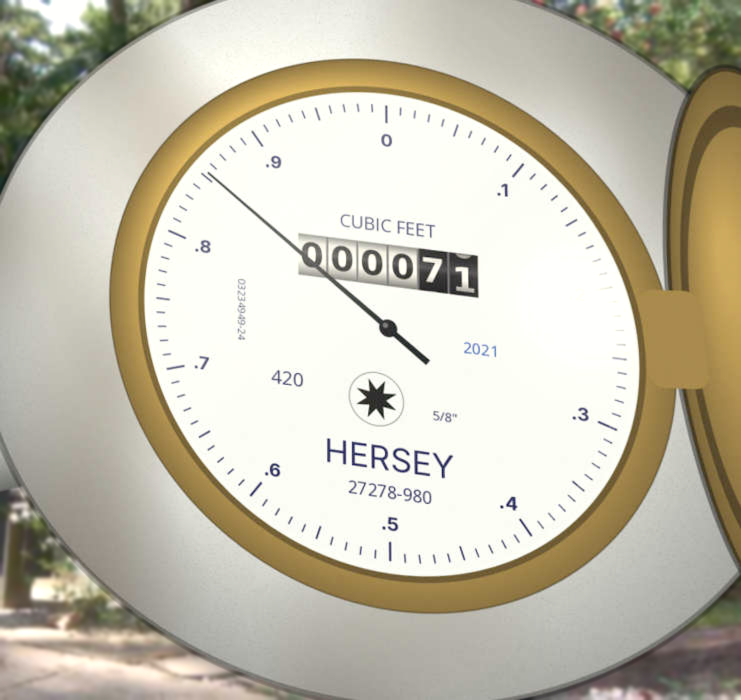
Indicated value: 70.85 ft³
